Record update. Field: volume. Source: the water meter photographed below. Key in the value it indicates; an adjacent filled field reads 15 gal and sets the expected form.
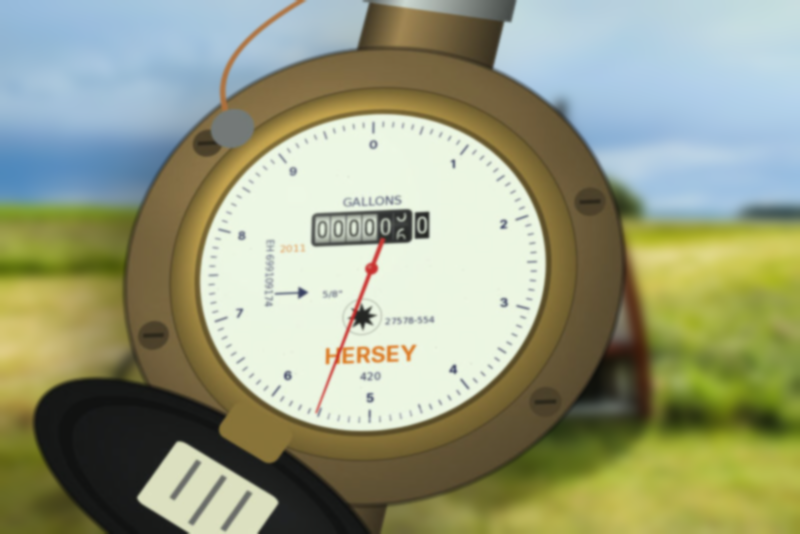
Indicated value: 55.5 gal
